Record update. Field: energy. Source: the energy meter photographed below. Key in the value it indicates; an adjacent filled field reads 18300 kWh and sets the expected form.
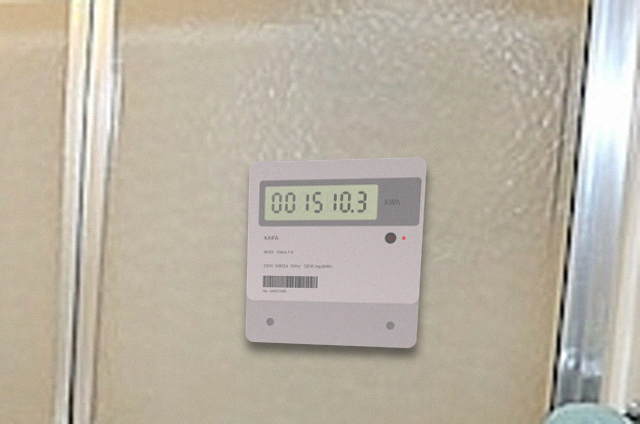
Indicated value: 1510.3 kWh
